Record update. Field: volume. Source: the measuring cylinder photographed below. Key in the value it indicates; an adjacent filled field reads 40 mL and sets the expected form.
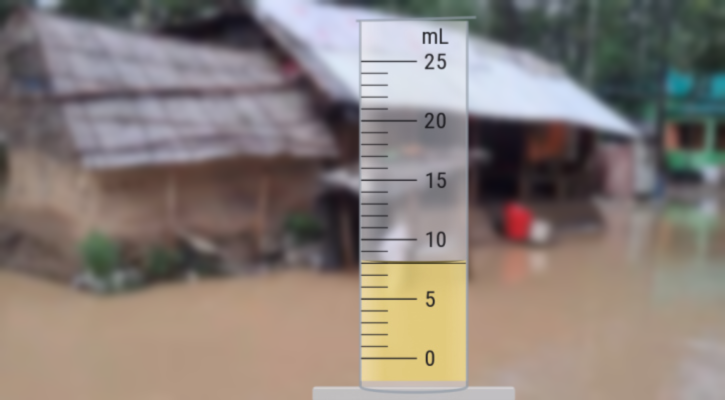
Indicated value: 8 mL
